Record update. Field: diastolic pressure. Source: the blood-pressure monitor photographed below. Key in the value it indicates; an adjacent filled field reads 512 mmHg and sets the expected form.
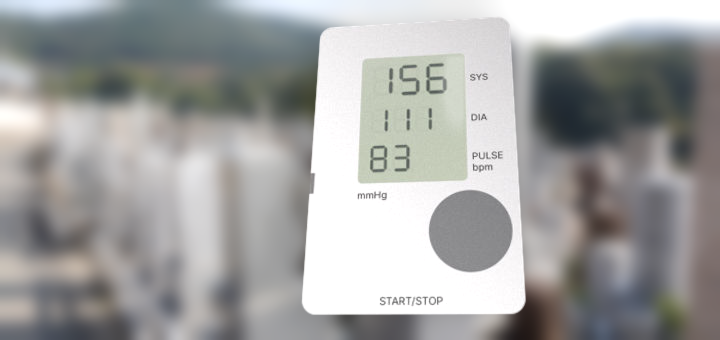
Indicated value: 111 mmHg
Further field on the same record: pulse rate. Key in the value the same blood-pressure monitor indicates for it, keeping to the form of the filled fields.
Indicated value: 83 bpm
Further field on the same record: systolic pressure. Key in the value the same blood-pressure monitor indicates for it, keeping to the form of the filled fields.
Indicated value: 156 mmHg
